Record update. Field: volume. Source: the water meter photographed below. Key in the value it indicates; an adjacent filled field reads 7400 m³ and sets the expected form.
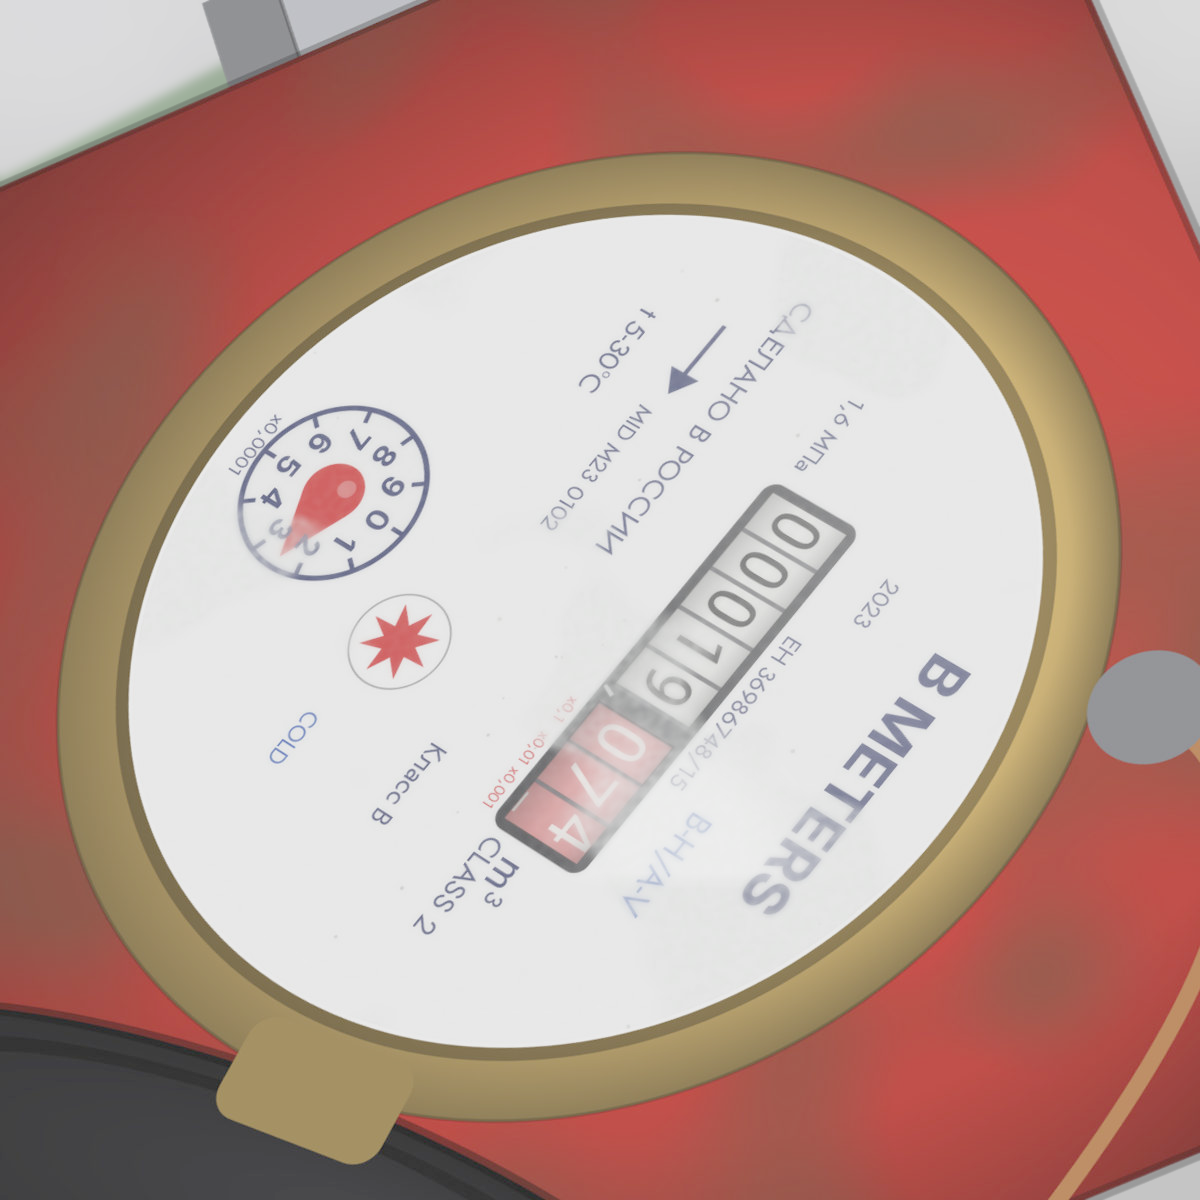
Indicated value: 19.0742 m³
